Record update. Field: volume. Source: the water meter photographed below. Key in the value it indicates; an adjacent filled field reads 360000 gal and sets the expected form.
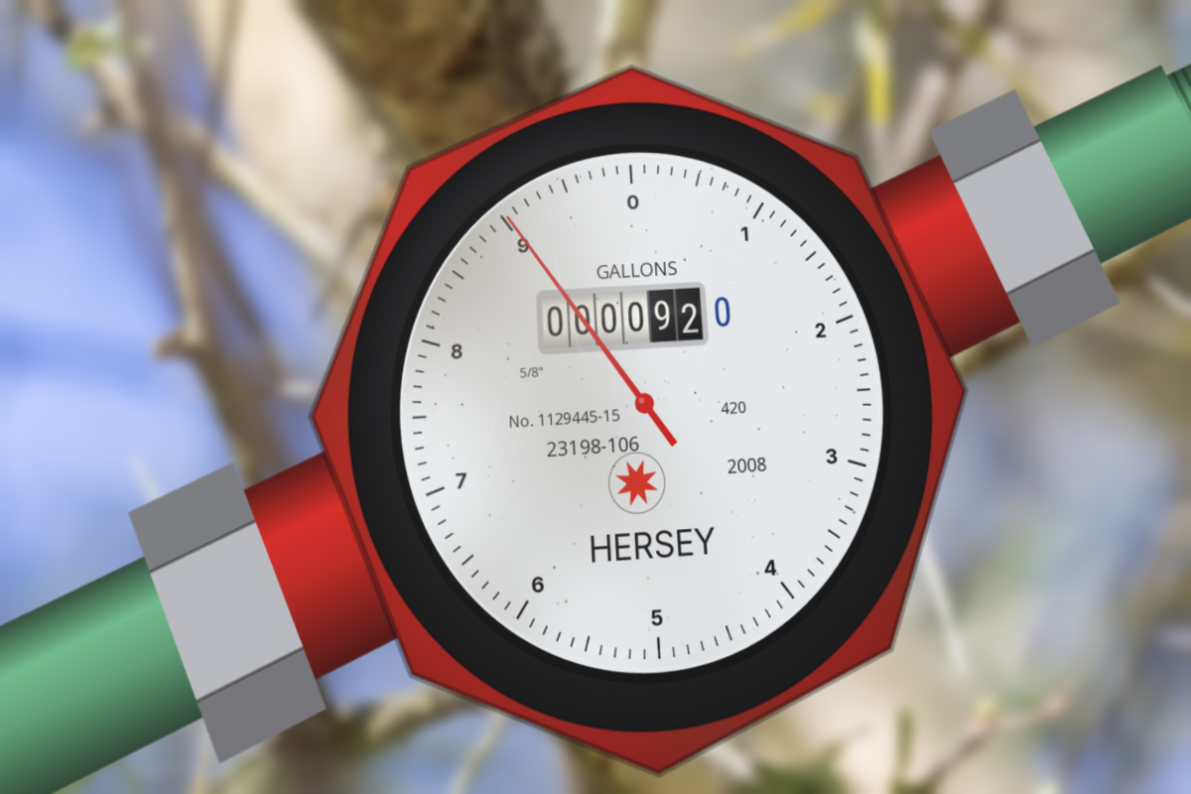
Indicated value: 919.0 gal
